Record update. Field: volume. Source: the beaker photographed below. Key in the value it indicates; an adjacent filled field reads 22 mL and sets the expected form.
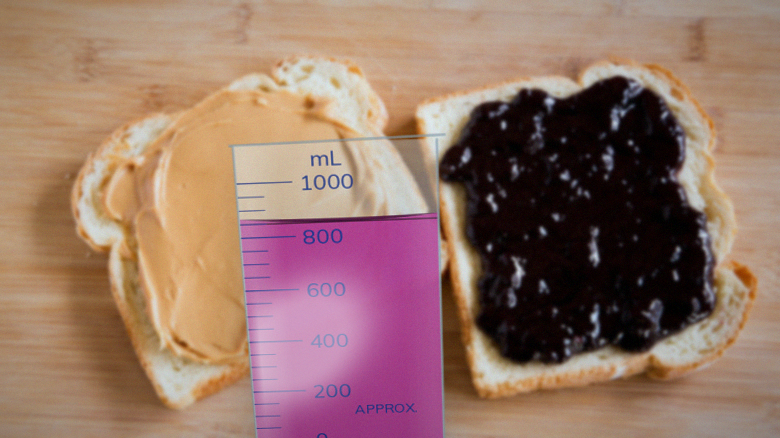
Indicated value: 850 mL
